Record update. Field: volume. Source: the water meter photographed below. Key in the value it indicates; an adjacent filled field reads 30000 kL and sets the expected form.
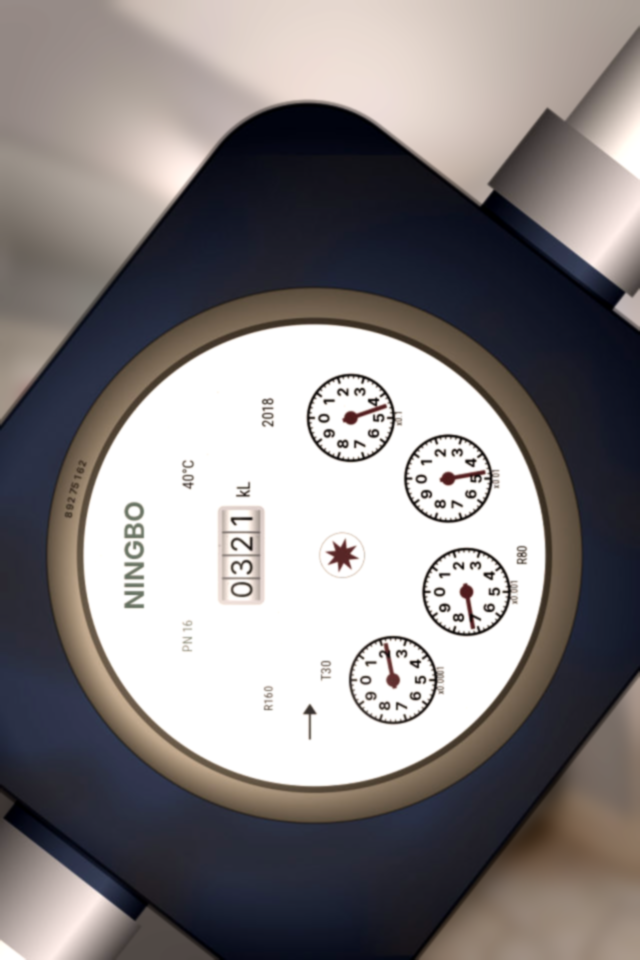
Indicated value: 321.4472 kL
